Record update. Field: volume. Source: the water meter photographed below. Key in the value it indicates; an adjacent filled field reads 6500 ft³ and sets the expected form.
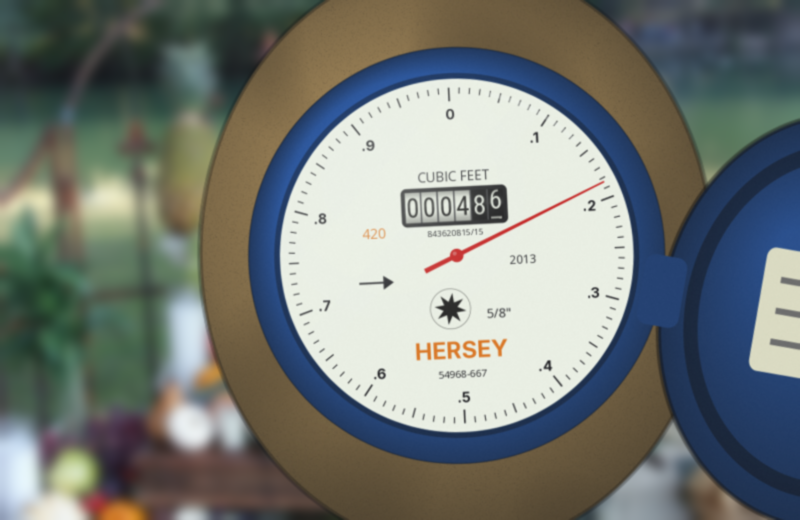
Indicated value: 486.18 ft³
